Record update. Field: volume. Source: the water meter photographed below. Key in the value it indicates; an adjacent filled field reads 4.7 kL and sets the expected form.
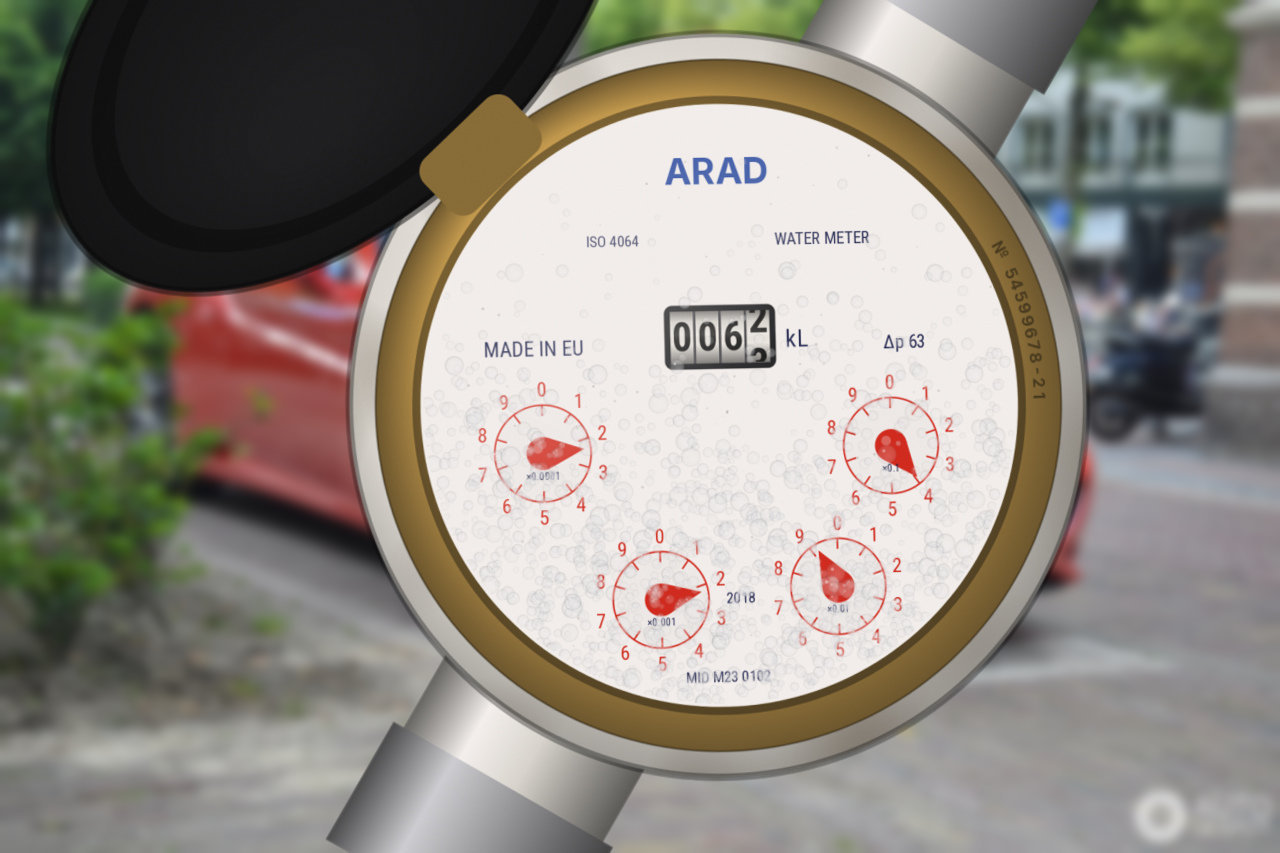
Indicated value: 62.3922 kL
